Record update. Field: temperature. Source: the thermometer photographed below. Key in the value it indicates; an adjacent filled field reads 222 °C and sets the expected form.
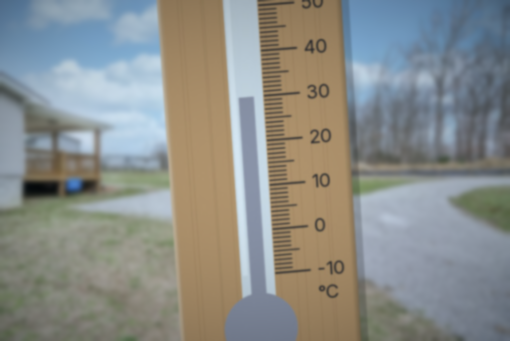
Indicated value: 30 °C
